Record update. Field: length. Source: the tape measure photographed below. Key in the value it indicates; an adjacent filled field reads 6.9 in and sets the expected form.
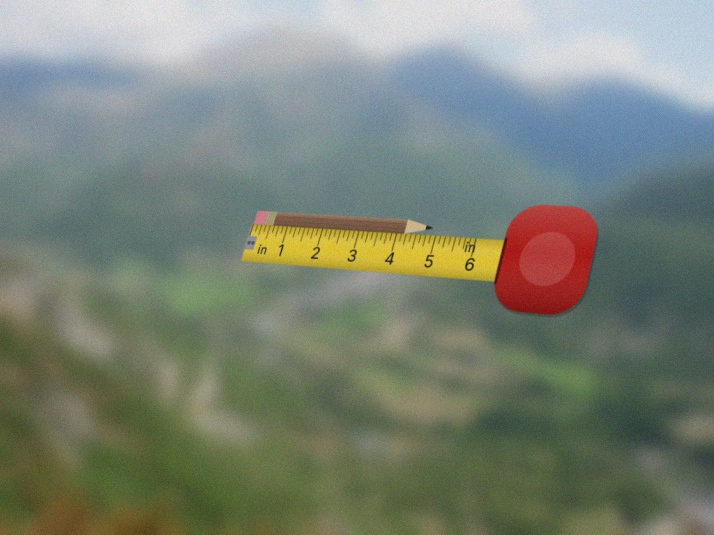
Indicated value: 4.875 in
